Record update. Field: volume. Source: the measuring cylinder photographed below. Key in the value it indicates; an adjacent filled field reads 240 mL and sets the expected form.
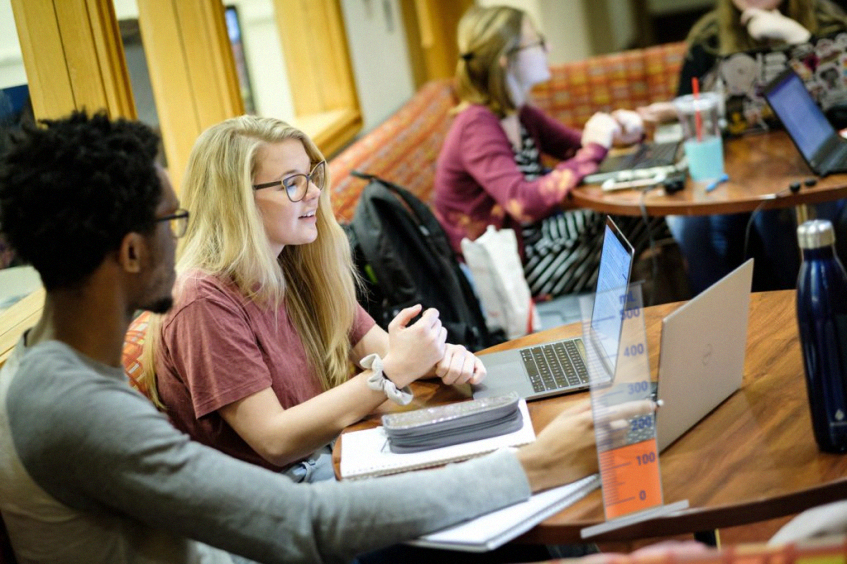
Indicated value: 150 mL
